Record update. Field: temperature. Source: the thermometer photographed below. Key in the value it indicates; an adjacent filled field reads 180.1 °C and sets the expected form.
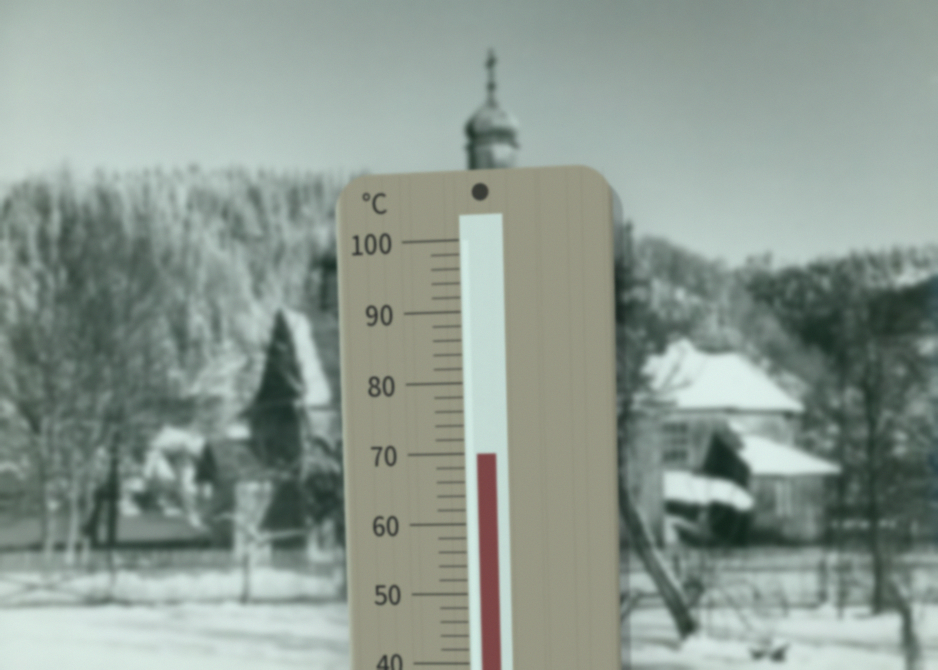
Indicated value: 70 °C
